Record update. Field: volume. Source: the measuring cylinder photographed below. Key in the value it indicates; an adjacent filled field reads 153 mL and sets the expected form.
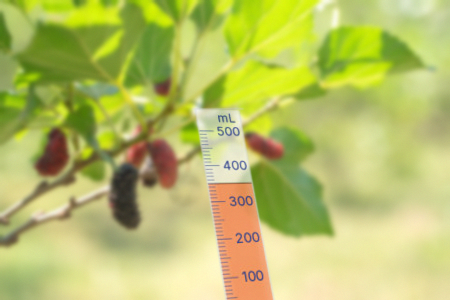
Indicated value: 350 mL
